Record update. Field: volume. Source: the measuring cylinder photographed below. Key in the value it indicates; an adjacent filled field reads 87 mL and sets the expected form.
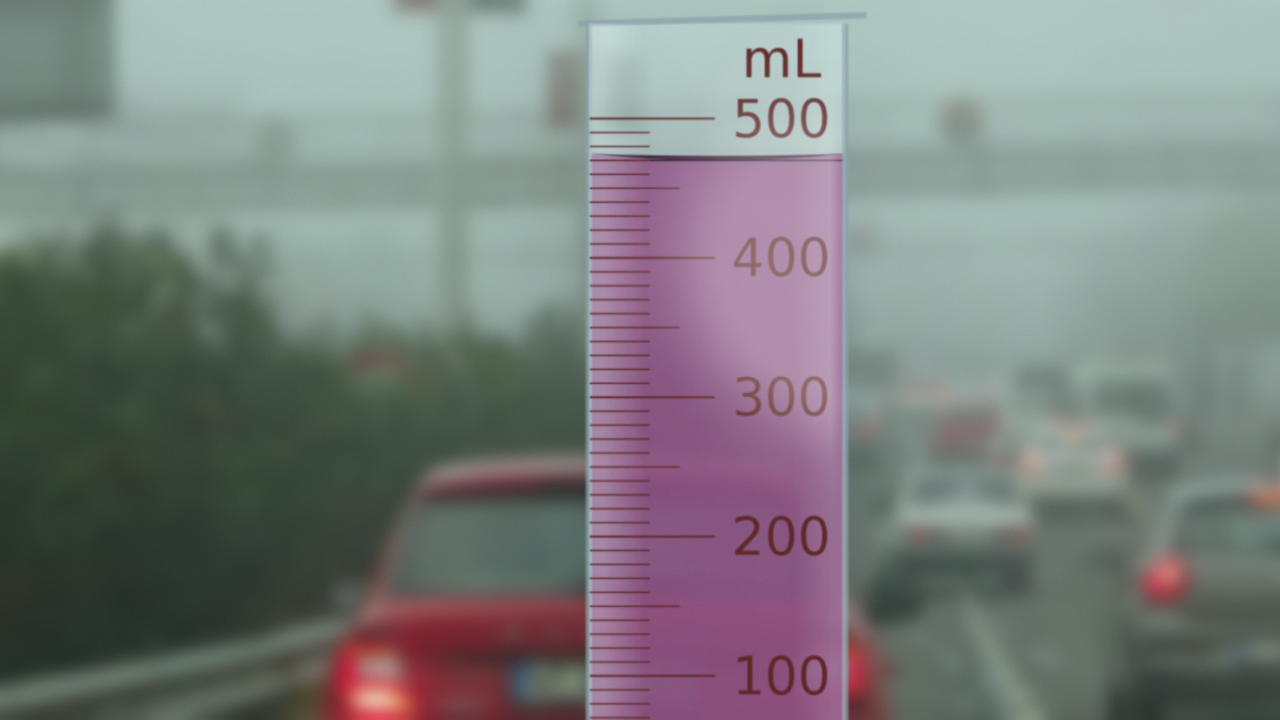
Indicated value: 470 mL
